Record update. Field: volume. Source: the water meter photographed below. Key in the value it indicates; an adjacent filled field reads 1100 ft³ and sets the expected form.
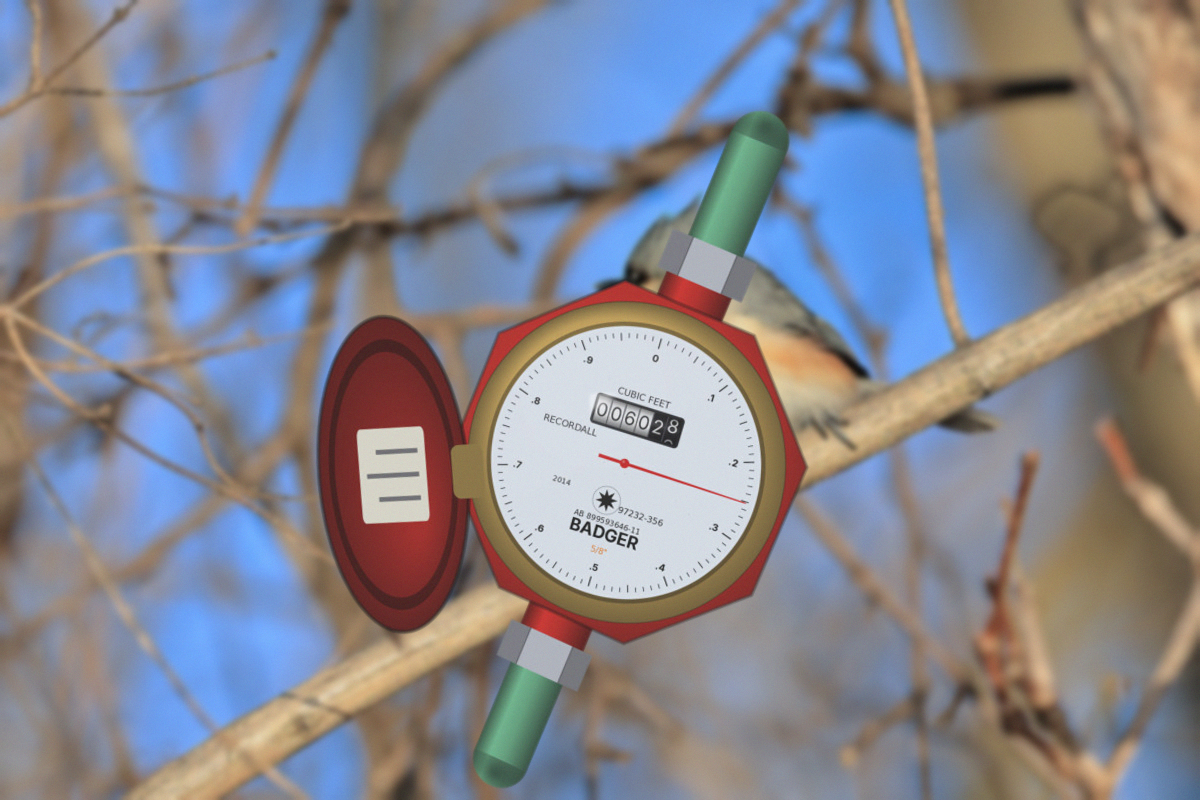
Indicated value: 6028.25 ft³
